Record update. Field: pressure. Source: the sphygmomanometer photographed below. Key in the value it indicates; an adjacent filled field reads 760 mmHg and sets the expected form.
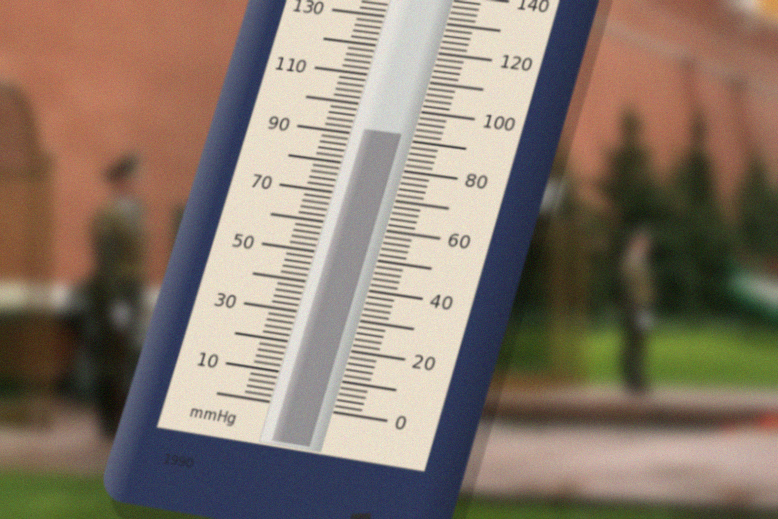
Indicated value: 92 mmHg
